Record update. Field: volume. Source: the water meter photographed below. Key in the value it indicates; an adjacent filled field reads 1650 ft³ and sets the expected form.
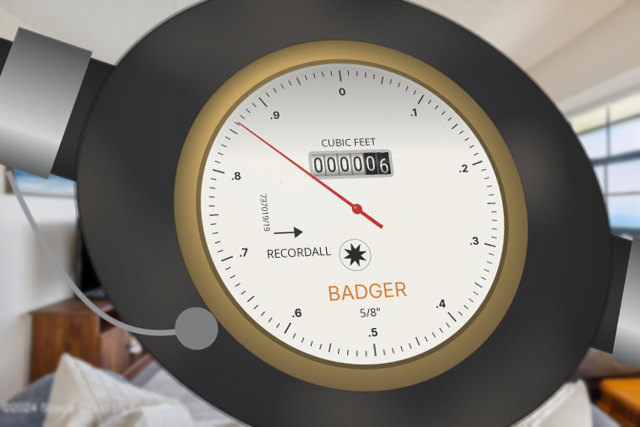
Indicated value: 5.86 ft³
